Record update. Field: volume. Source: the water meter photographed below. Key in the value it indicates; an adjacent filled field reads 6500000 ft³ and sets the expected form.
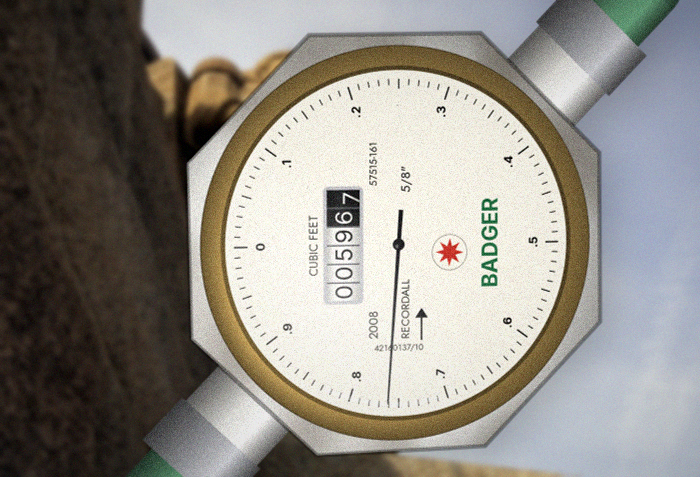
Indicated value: 5966.76 ft³
